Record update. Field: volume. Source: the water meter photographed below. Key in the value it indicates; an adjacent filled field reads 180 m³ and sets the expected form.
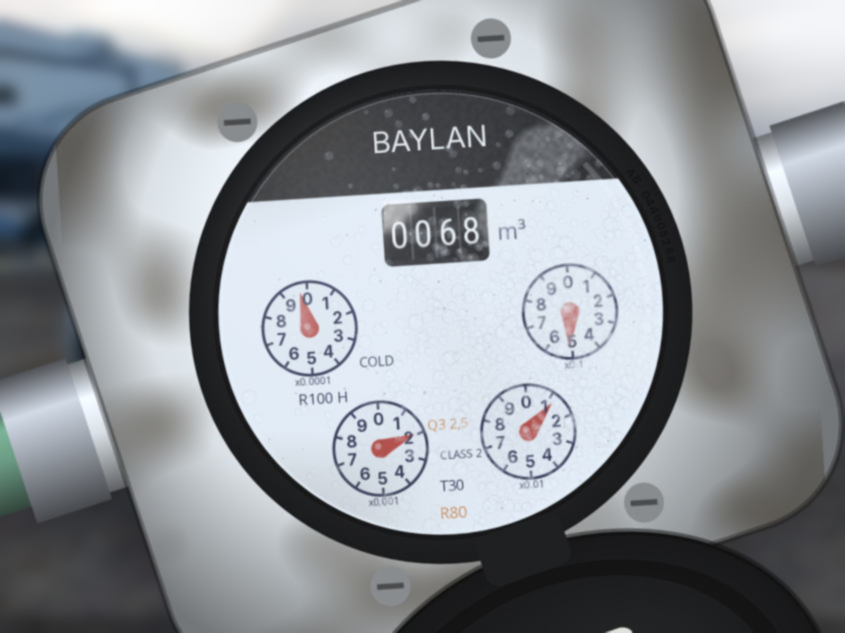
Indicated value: 68.5119 m³
